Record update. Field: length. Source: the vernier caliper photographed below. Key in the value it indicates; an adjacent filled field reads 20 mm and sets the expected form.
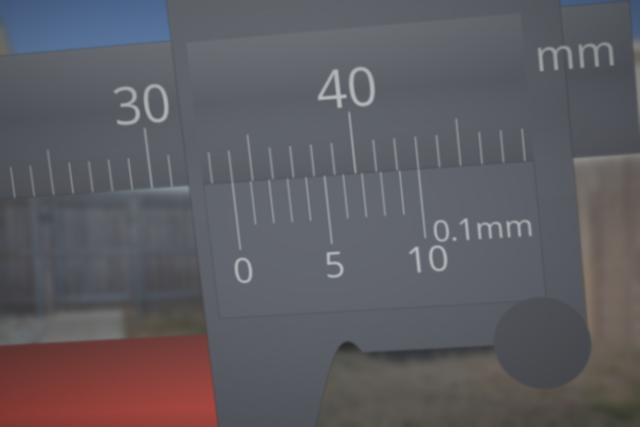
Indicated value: 34.0 mm
